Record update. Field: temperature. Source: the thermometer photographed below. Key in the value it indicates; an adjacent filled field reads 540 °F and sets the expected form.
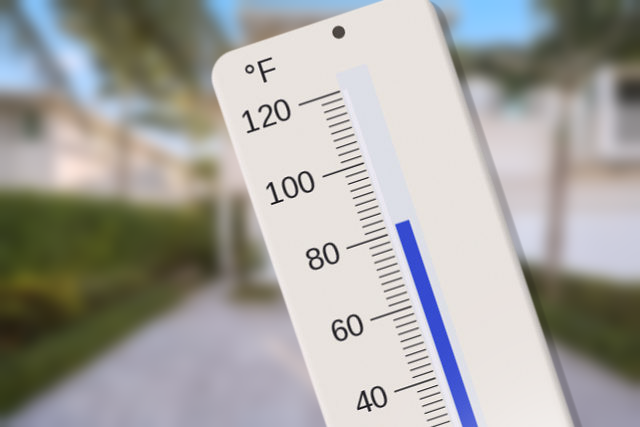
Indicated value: 82 °F
